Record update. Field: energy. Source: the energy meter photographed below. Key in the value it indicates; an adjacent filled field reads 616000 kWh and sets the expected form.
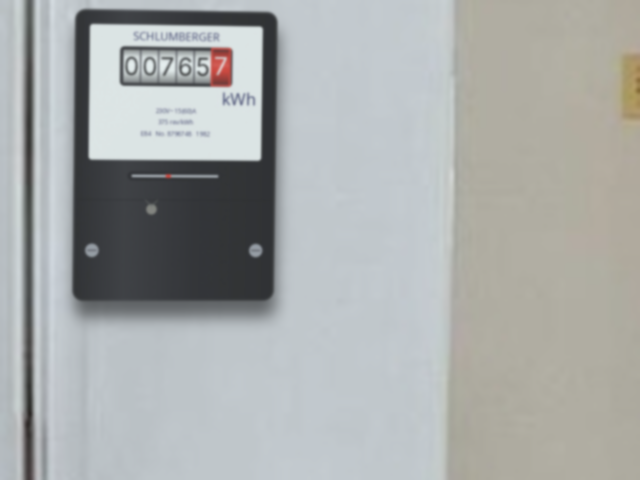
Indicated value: 765.7 kWh
